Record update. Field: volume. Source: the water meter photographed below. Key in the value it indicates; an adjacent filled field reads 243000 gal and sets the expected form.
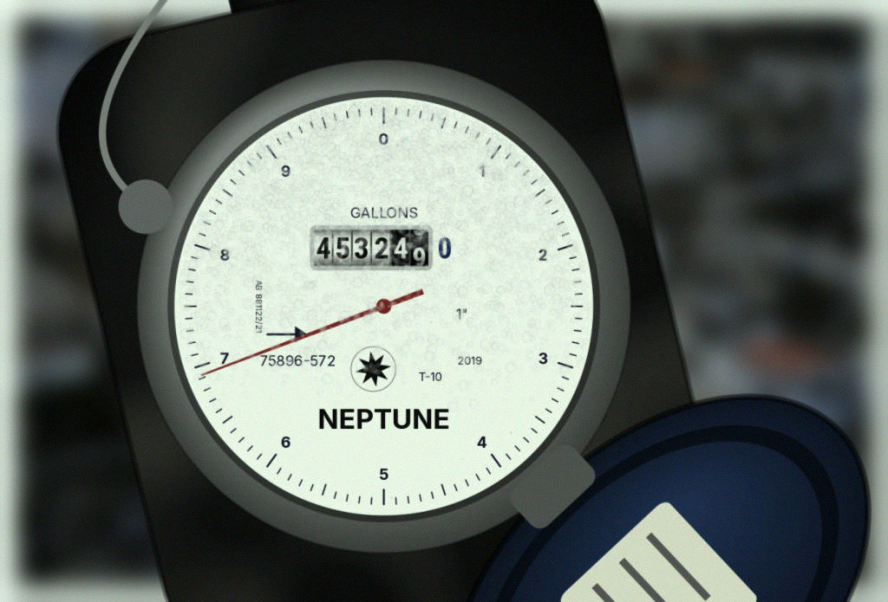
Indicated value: 4532486.9 gal
